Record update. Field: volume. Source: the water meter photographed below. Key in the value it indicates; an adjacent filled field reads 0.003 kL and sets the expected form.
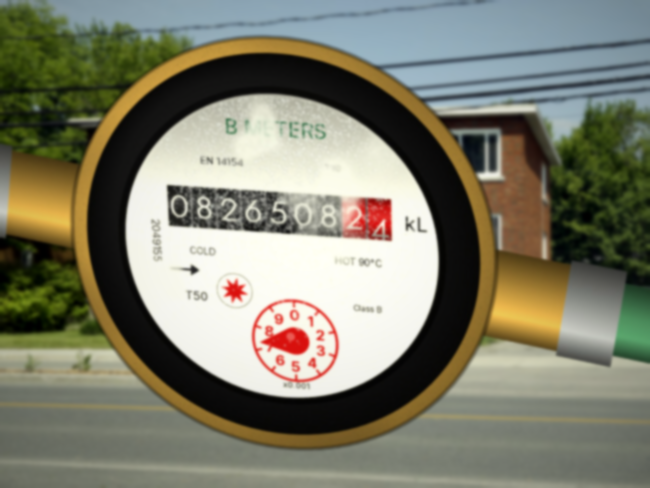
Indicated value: 826508.237 kL
